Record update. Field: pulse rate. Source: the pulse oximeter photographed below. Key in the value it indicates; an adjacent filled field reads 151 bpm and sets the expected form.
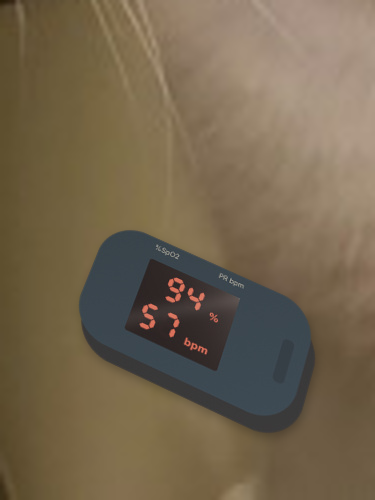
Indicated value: 57 bpm
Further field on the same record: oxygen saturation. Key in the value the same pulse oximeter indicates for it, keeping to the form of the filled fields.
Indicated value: 94 %
